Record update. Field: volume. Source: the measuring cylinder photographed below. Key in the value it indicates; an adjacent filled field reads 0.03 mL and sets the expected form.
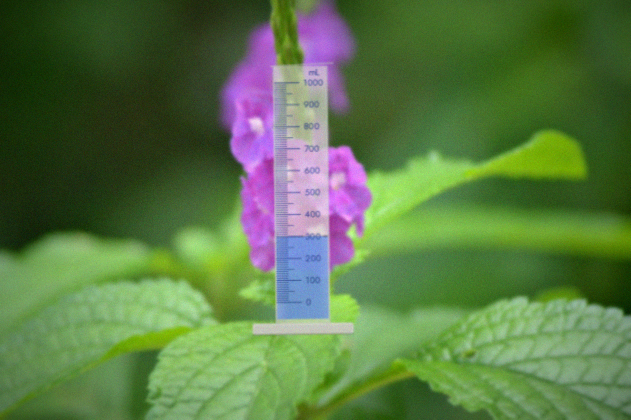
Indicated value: 300 mL
